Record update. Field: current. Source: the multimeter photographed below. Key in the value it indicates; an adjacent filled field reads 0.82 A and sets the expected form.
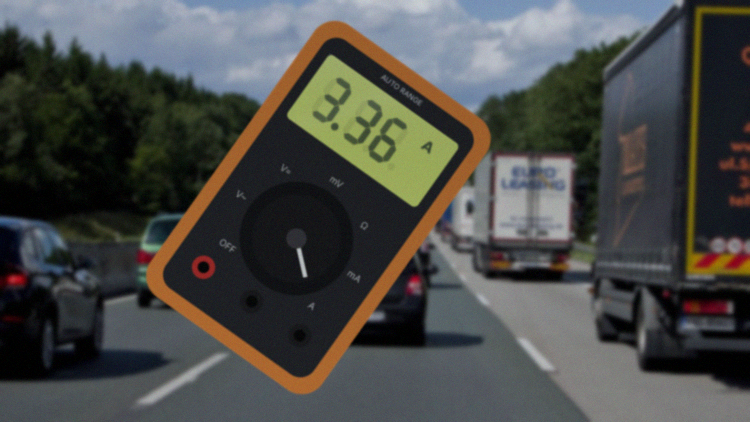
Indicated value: 3.36 A
